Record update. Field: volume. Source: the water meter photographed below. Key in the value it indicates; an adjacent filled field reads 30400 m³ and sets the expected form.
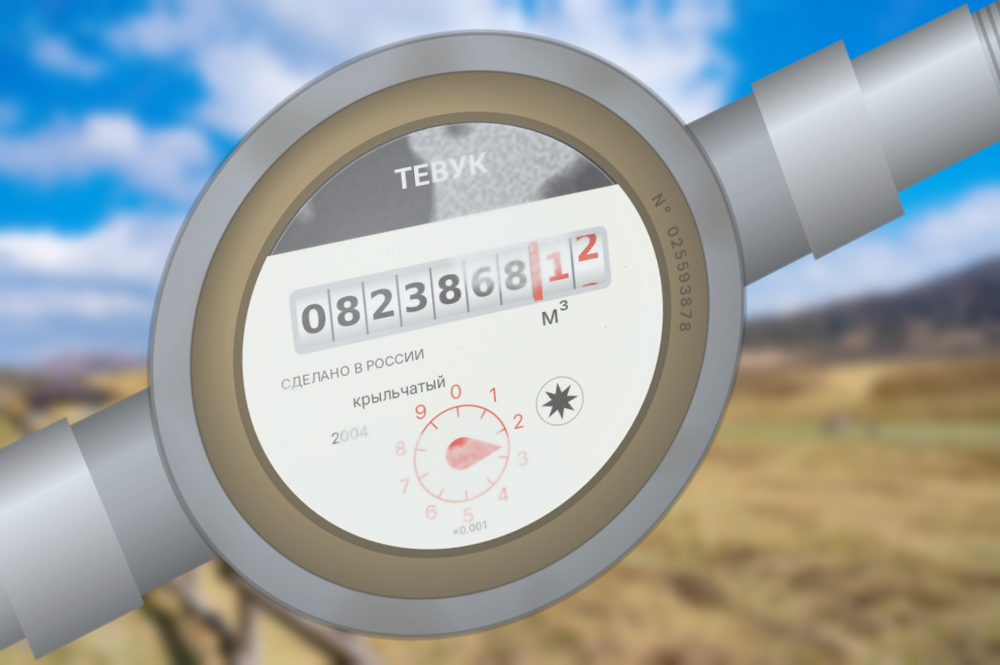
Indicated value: 823868.122 m³
